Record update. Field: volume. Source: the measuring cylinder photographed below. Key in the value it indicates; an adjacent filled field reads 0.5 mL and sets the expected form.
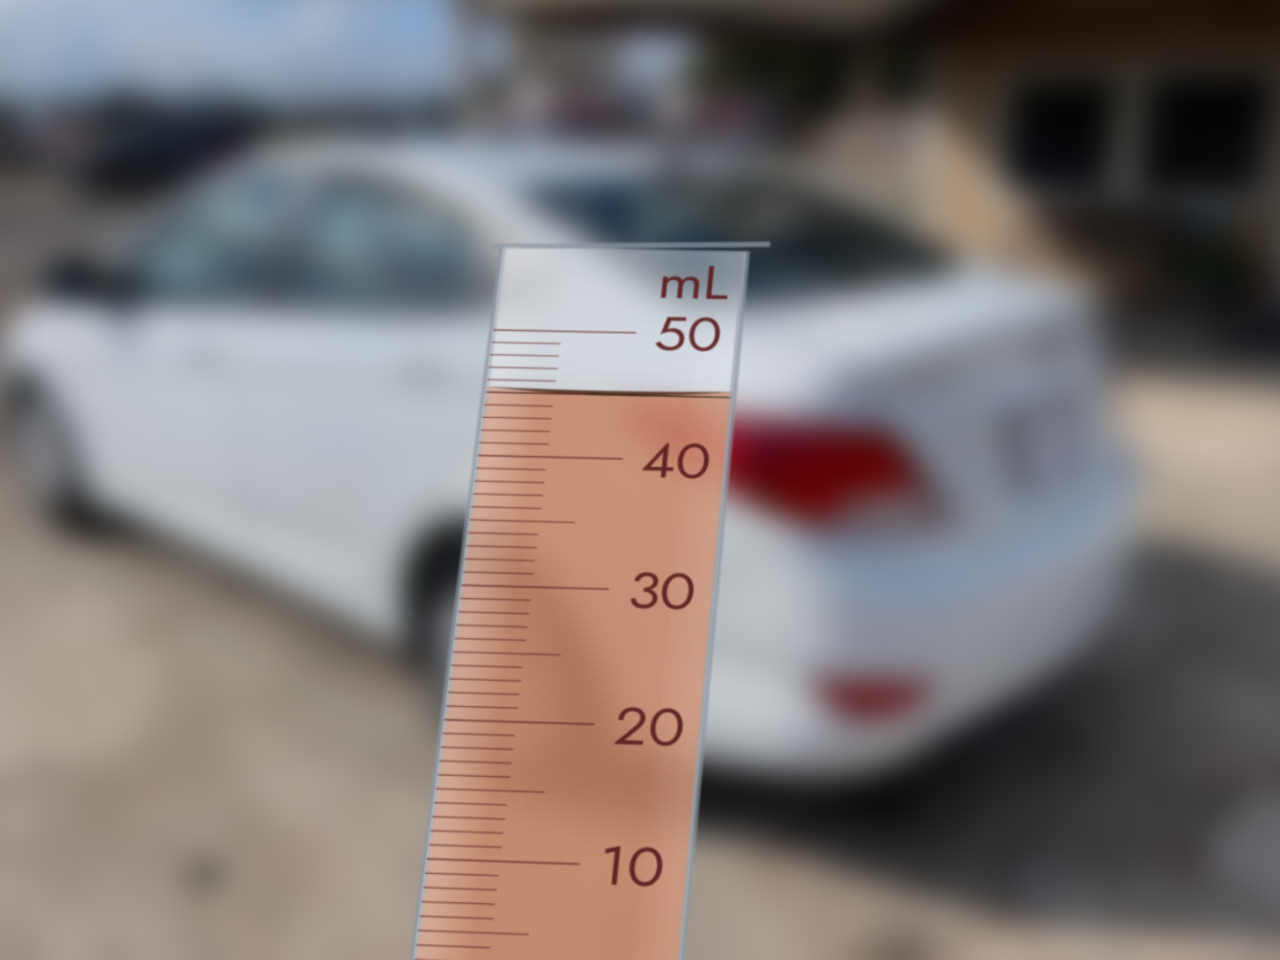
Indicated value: 45 mL
